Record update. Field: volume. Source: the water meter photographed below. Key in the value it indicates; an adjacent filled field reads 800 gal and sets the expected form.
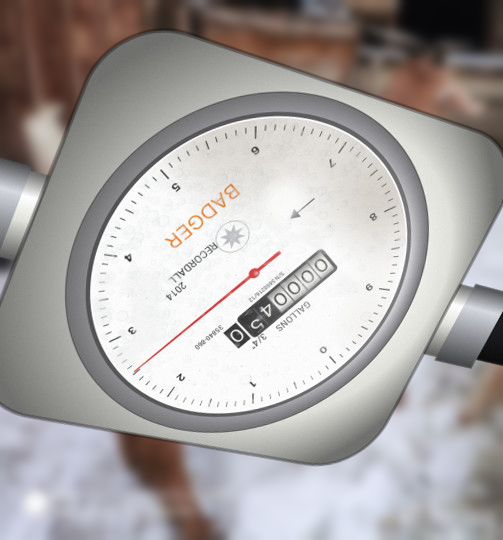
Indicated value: 452.5 gal
